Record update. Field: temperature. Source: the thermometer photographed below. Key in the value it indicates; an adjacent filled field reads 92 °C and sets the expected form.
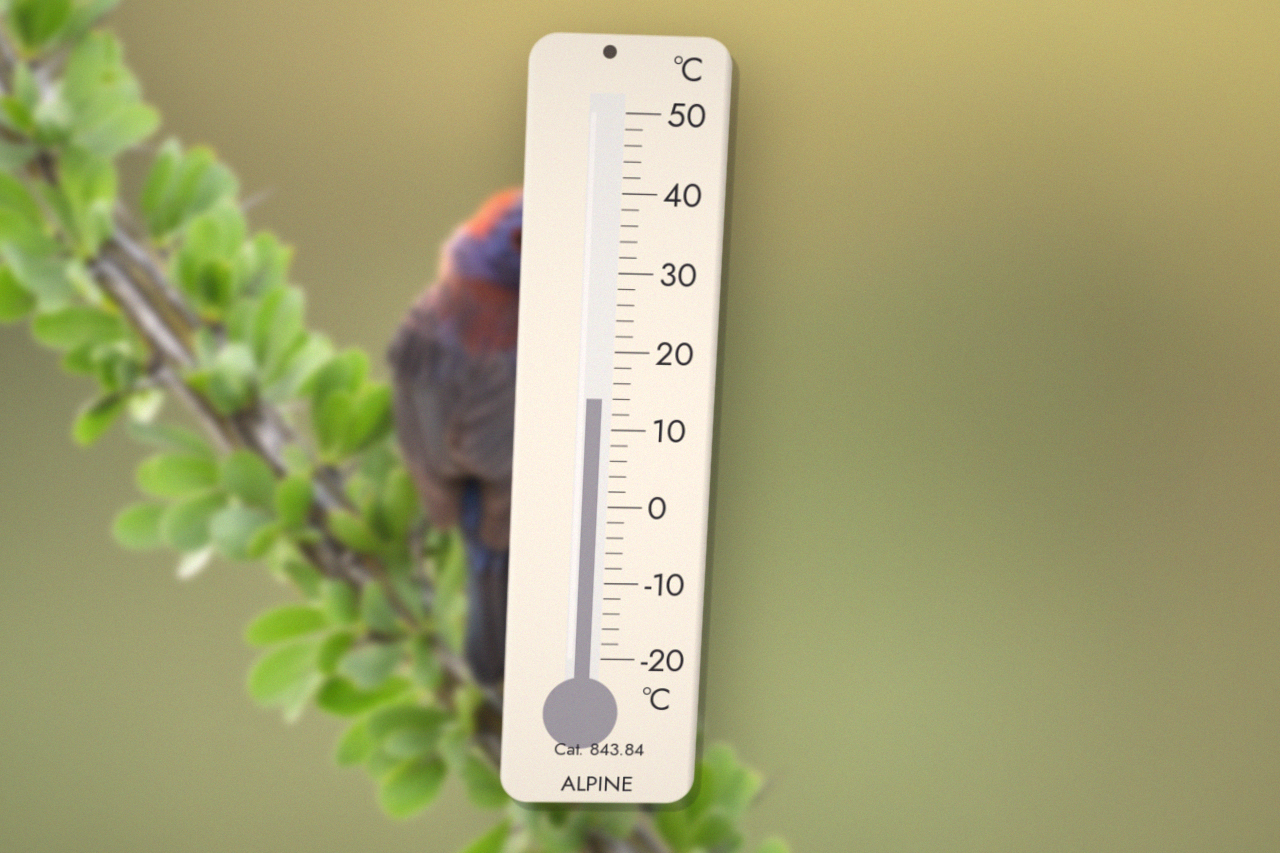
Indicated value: 14 °C
